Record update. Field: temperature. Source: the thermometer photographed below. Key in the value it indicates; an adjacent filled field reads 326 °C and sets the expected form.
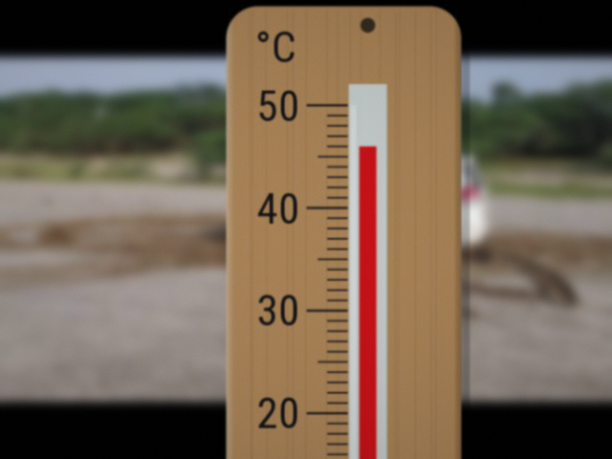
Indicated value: 46 °C
